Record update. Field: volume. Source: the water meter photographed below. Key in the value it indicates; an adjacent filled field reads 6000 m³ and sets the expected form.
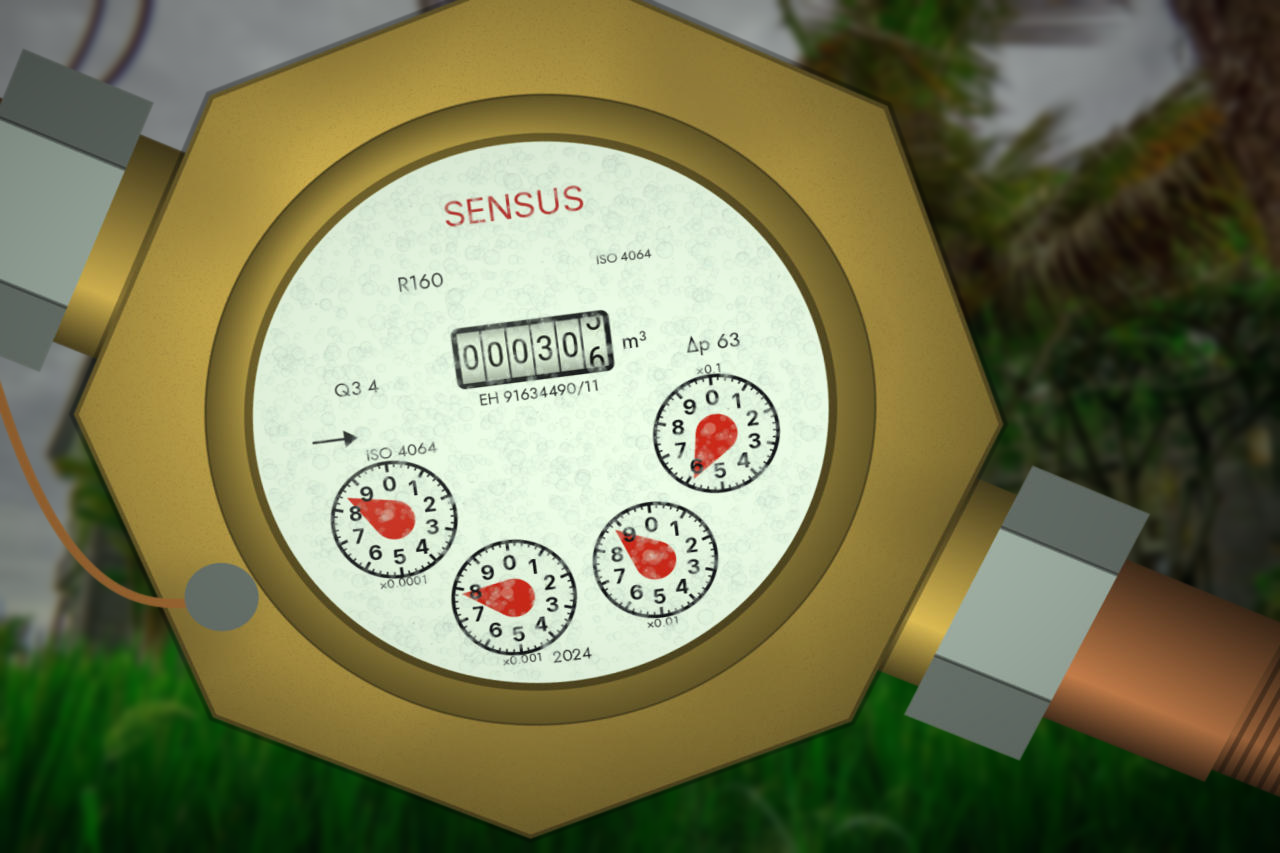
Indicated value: 305.5878 m³
